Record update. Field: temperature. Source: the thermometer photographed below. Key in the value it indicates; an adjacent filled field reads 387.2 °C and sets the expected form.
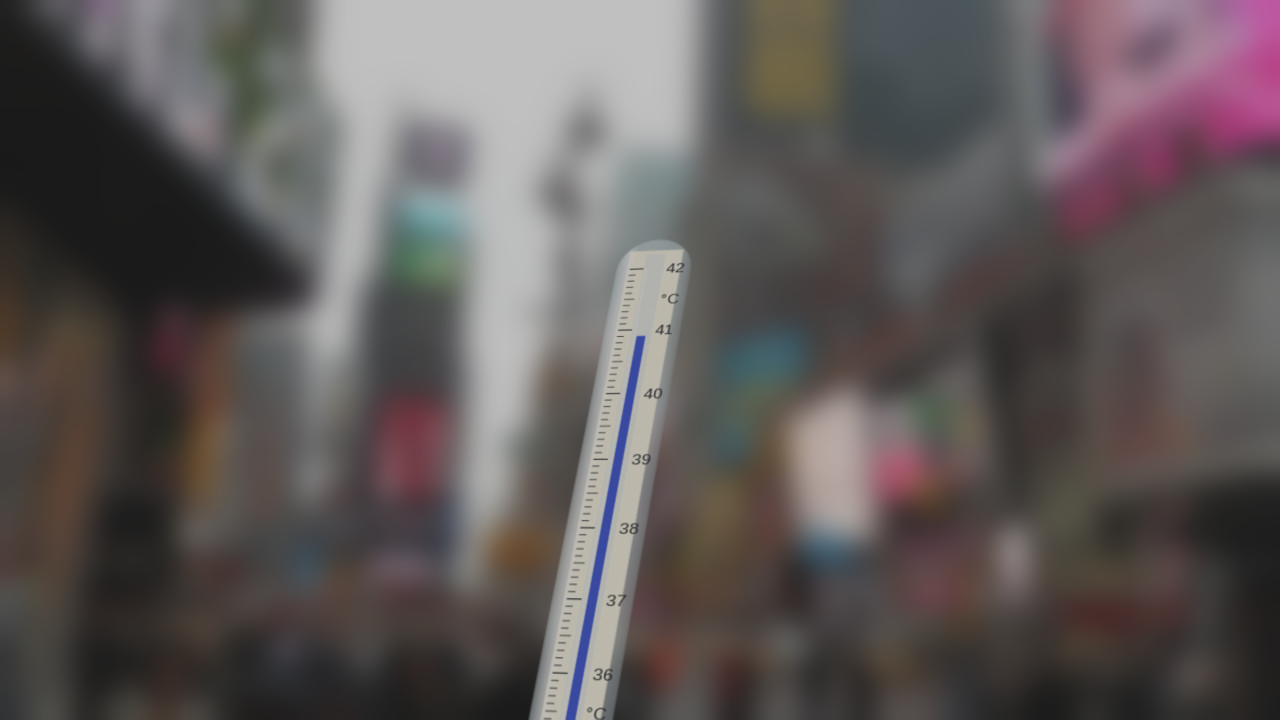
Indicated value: 40.9 °C
